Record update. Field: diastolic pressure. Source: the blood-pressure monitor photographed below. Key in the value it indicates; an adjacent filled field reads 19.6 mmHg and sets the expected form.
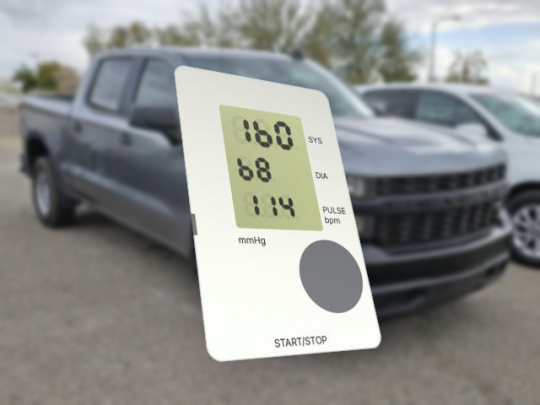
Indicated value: 68 mmHg
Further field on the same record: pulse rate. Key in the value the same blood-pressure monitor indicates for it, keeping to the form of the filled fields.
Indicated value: 114 bpm
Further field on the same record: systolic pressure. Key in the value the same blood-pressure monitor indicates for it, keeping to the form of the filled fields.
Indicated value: 160 mmHg
